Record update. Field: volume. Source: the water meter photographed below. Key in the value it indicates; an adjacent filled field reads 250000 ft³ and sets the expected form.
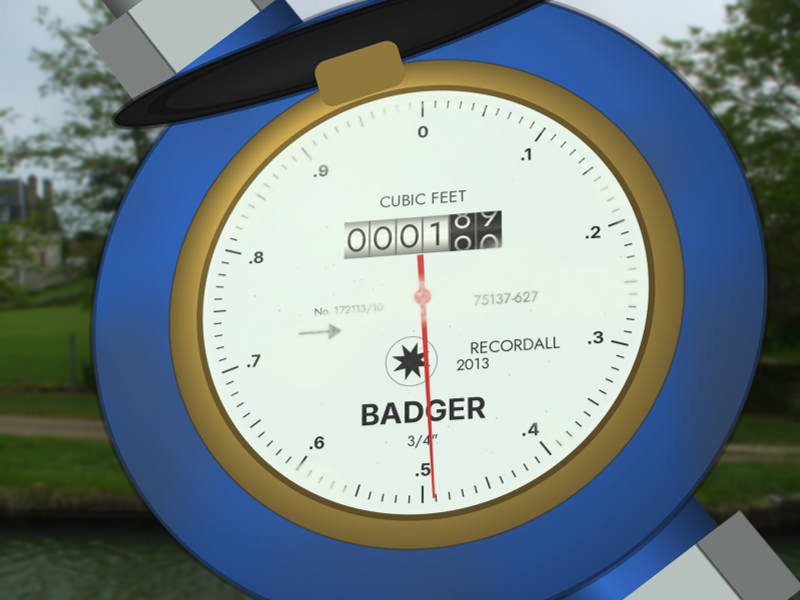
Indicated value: 189.49 ft³
